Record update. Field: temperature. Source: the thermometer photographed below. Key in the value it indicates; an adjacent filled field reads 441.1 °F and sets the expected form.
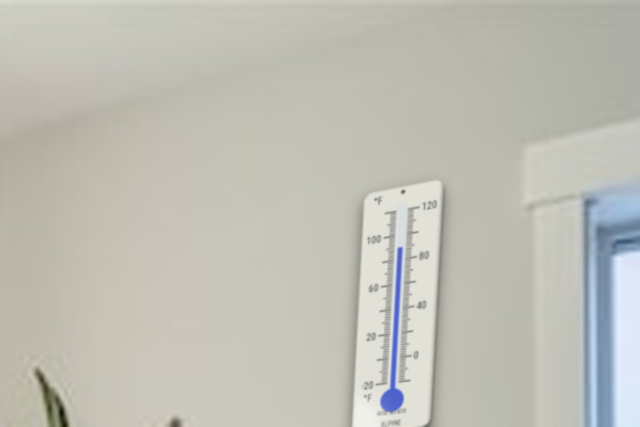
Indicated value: 90 °F
